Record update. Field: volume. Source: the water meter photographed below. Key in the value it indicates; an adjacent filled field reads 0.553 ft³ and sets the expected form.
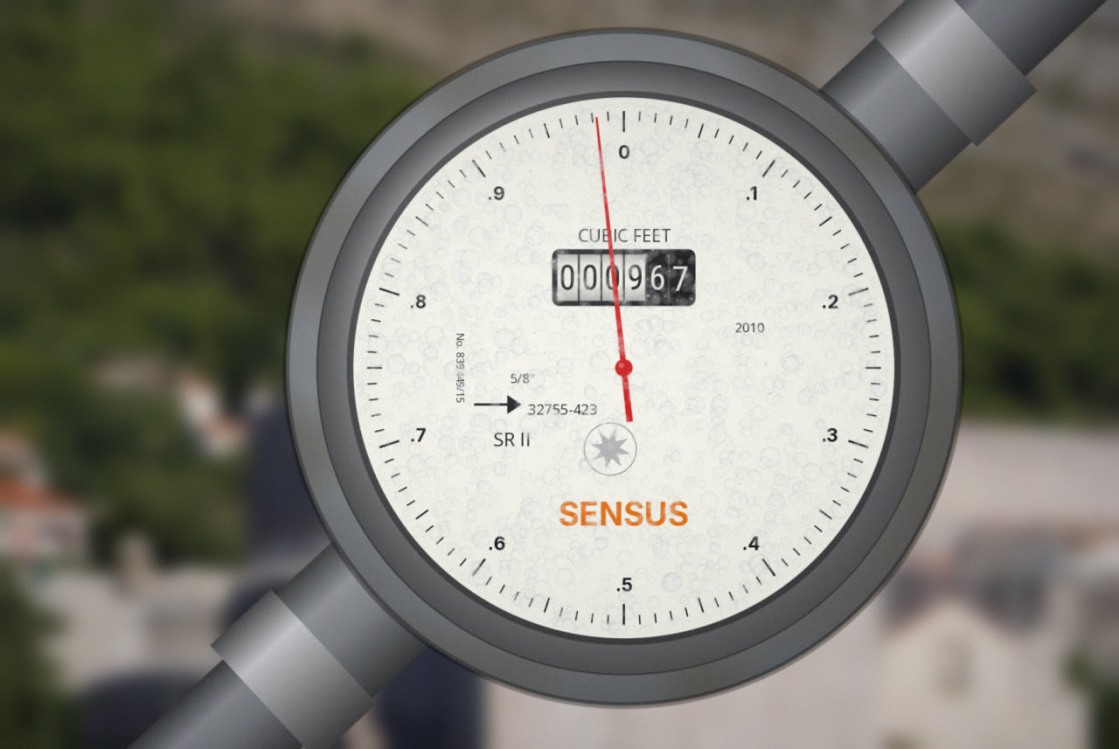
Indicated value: 966.98 ft³
